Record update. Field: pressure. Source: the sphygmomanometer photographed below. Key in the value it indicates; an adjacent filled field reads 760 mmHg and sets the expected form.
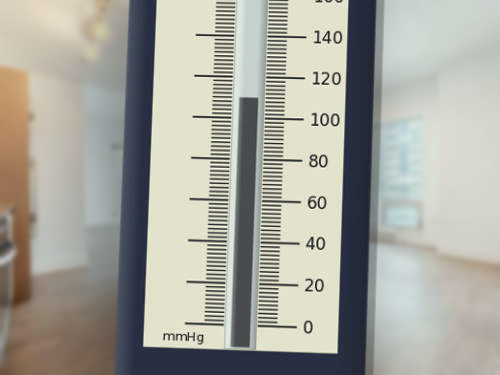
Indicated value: 110 mmHg
